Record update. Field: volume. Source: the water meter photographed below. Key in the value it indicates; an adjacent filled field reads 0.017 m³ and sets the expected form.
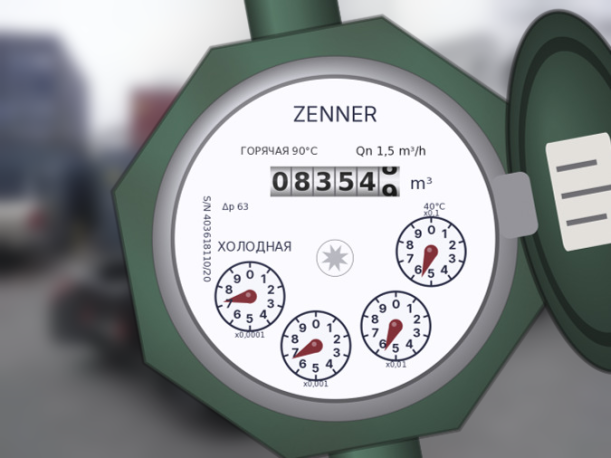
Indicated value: 83548.5567 m³
